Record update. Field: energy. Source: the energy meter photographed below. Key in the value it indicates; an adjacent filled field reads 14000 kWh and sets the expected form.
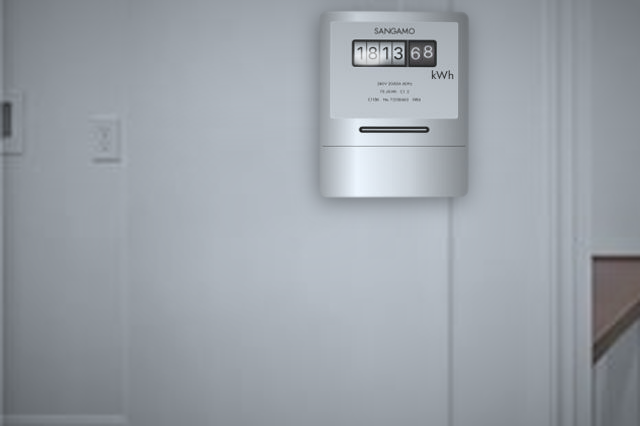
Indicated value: 1813.68 kWh
